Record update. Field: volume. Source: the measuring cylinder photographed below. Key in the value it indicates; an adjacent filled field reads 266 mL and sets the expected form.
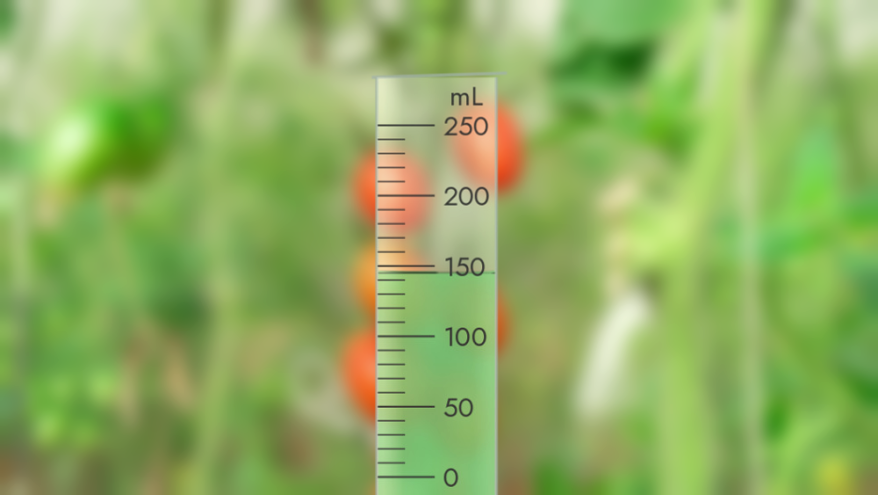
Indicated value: 145 mL
